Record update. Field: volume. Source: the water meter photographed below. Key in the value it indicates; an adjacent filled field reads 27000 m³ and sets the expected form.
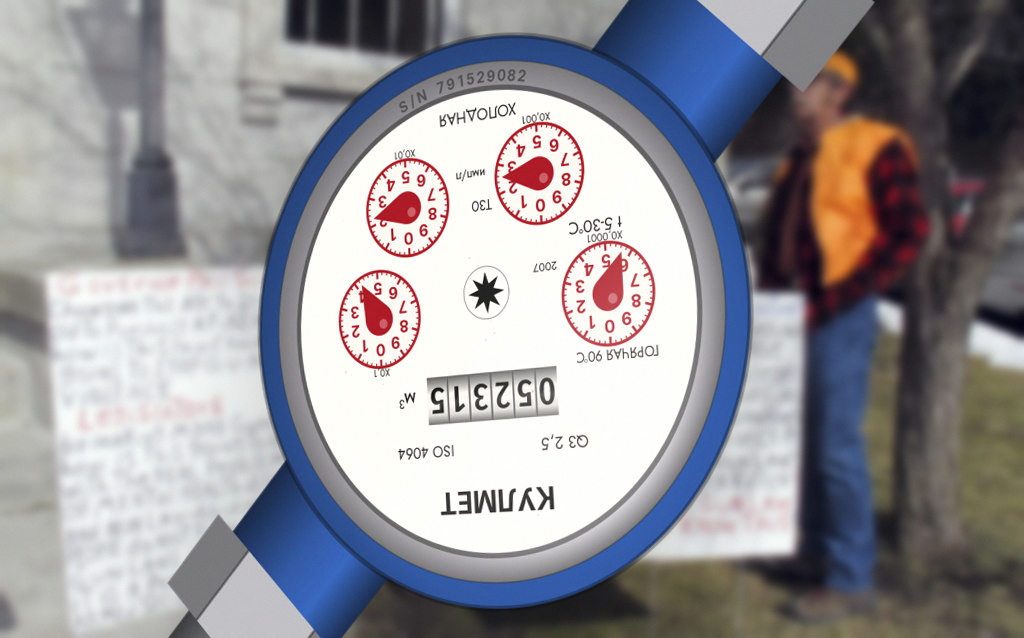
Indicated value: 52315.4225 m³
